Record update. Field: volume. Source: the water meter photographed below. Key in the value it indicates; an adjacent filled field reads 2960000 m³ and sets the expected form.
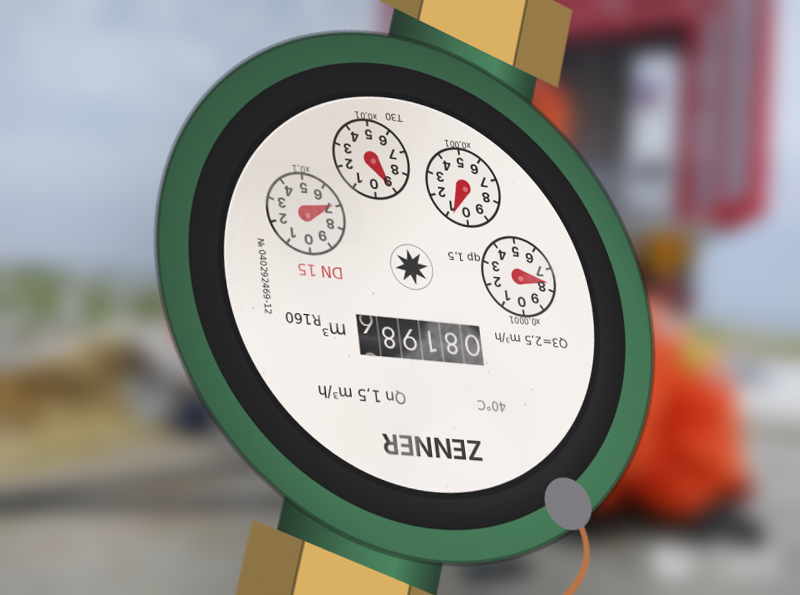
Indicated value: 81985.6907 m³
